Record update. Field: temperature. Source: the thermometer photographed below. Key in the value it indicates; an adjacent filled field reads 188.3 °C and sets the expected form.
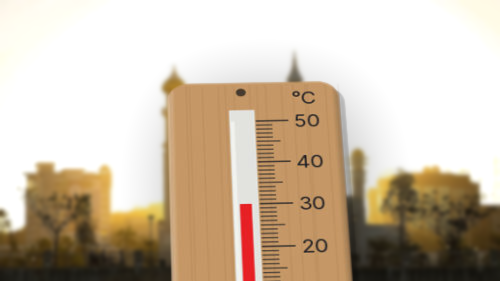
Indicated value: 30 °C
